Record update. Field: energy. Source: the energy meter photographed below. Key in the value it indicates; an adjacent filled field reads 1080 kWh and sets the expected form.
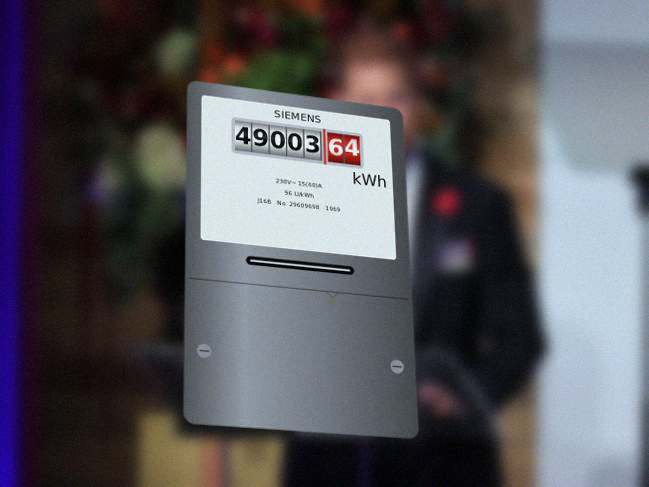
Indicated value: 49003.64 kWh
